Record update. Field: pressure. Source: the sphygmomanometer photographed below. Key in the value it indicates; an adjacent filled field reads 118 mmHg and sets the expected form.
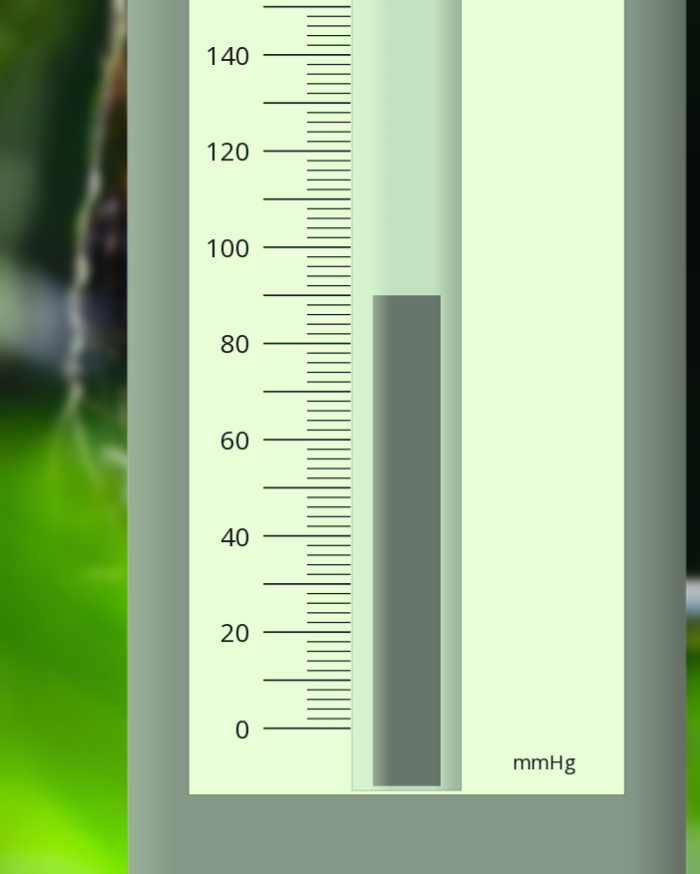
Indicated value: 90 mmHg
